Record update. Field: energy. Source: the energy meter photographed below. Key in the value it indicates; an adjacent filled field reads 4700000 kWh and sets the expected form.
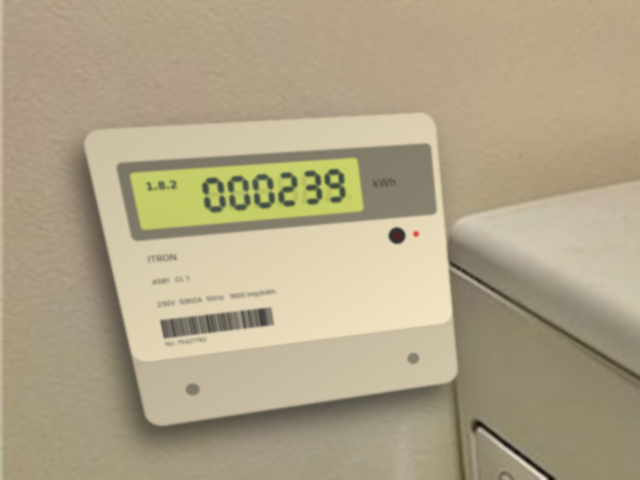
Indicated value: 239 kWh
